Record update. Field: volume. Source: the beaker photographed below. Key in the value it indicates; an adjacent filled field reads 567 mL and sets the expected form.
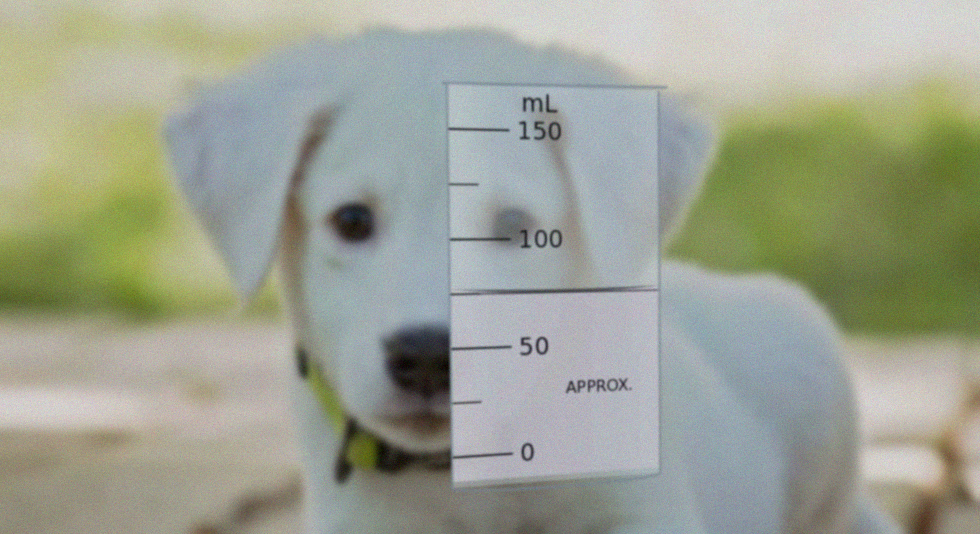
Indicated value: 75 mL
